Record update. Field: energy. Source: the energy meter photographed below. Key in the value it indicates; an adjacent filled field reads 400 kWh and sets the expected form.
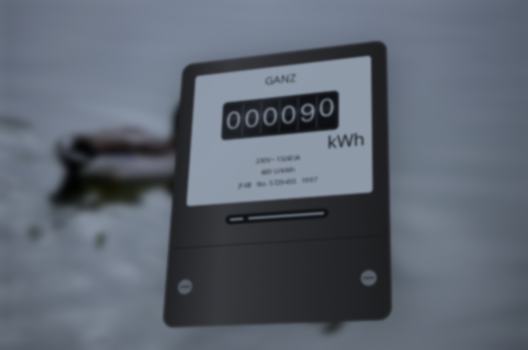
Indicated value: 90 kWh
